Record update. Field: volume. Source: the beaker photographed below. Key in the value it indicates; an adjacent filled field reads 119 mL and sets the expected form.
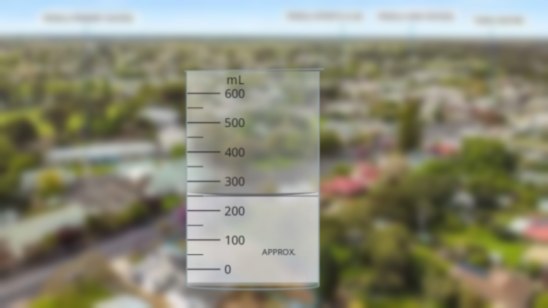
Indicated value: 250 mL
